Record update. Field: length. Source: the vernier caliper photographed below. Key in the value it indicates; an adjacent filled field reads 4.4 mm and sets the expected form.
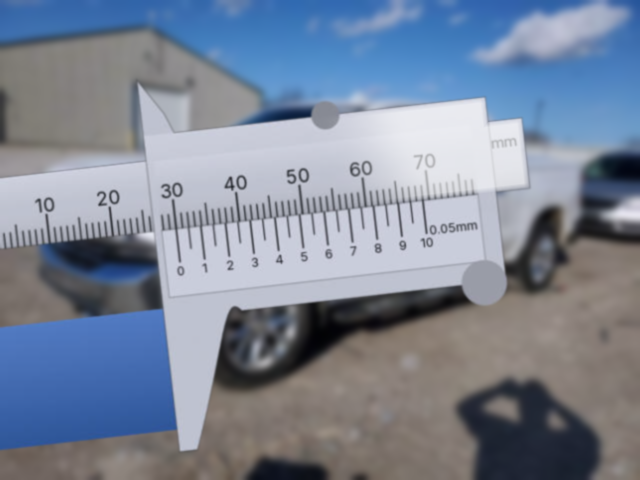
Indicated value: 30.0 mm
